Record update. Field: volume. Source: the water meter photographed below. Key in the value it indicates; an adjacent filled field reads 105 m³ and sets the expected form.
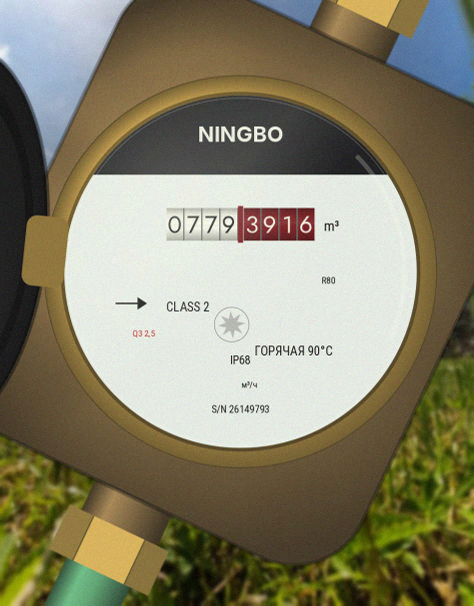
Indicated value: 779.3916 m³
